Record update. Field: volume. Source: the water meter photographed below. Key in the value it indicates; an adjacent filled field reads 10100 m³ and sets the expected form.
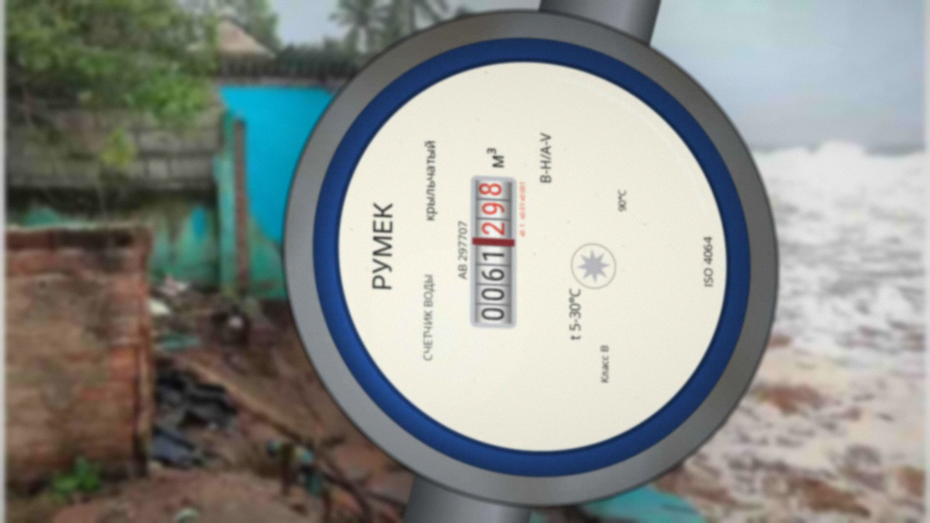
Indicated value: 61.298 m³
